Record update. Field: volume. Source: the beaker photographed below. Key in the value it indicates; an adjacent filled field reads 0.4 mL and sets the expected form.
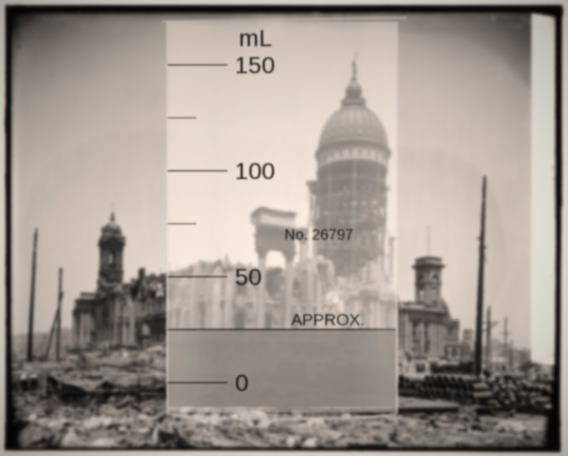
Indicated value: 25 mL
